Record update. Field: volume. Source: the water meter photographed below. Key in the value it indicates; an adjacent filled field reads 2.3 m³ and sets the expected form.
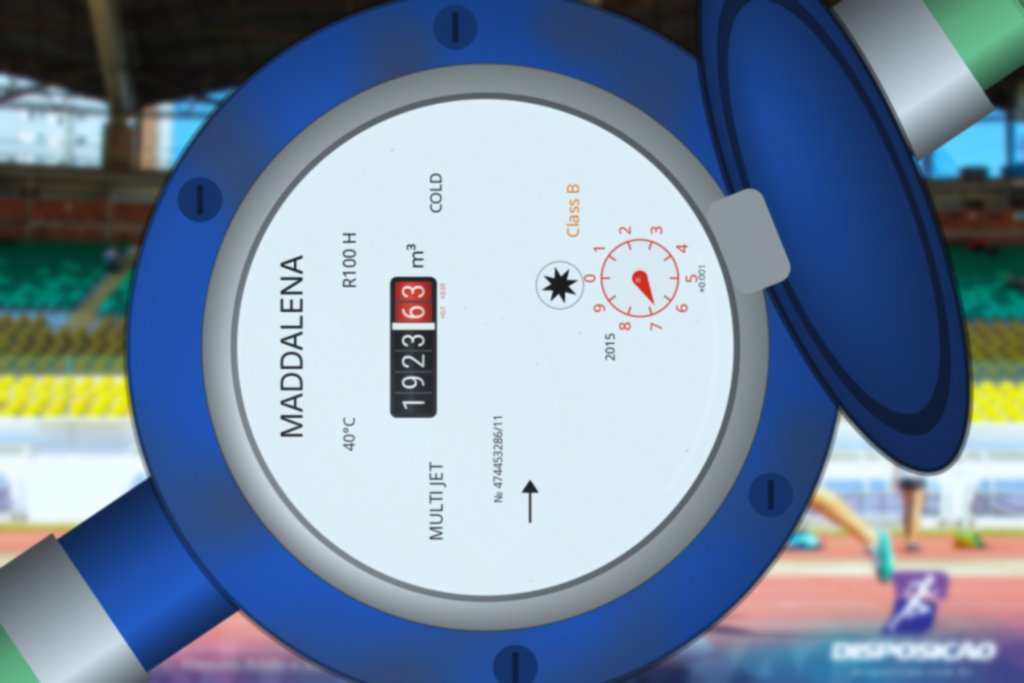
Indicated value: 1923.636 m³
